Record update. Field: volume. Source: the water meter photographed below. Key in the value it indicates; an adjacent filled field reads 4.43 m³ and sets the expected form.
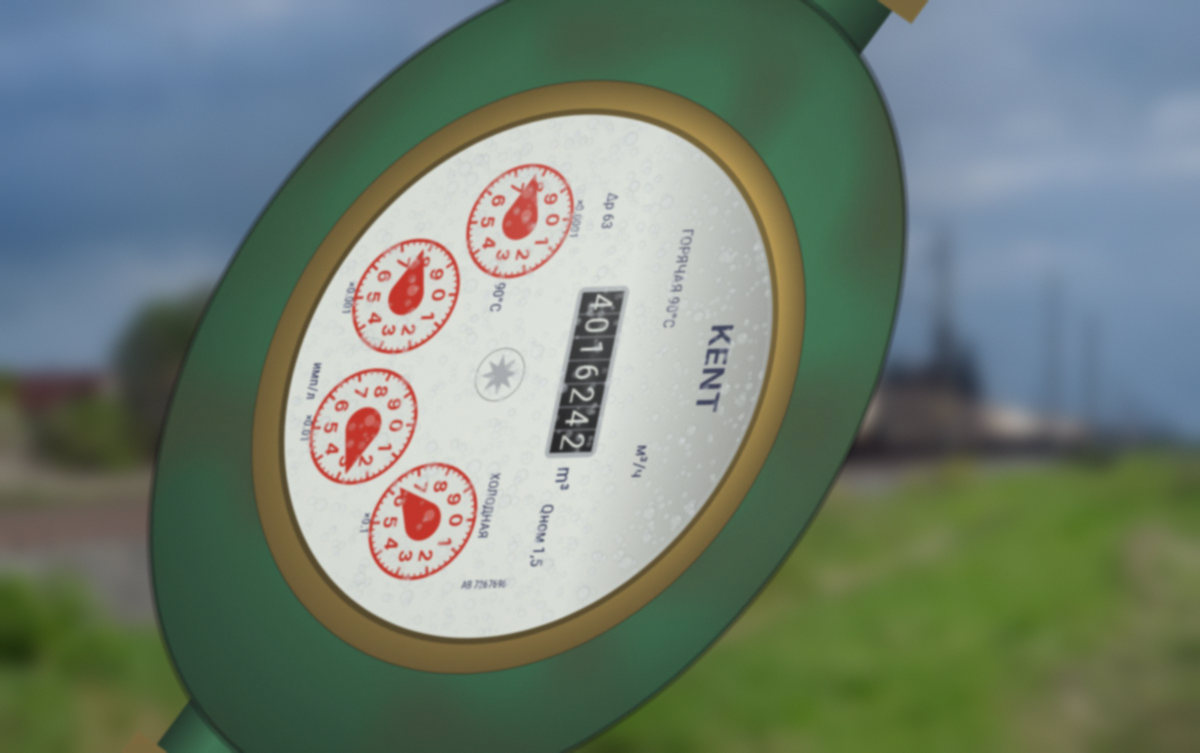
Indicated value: 4016242.6277 m³
